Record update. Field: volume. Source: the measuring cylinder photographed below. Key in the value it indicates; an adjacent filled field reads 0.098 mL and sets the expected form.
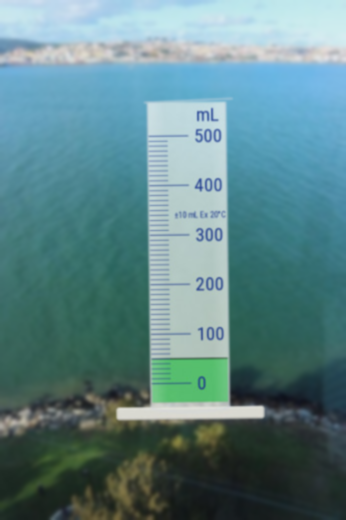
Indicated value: 50 mL
